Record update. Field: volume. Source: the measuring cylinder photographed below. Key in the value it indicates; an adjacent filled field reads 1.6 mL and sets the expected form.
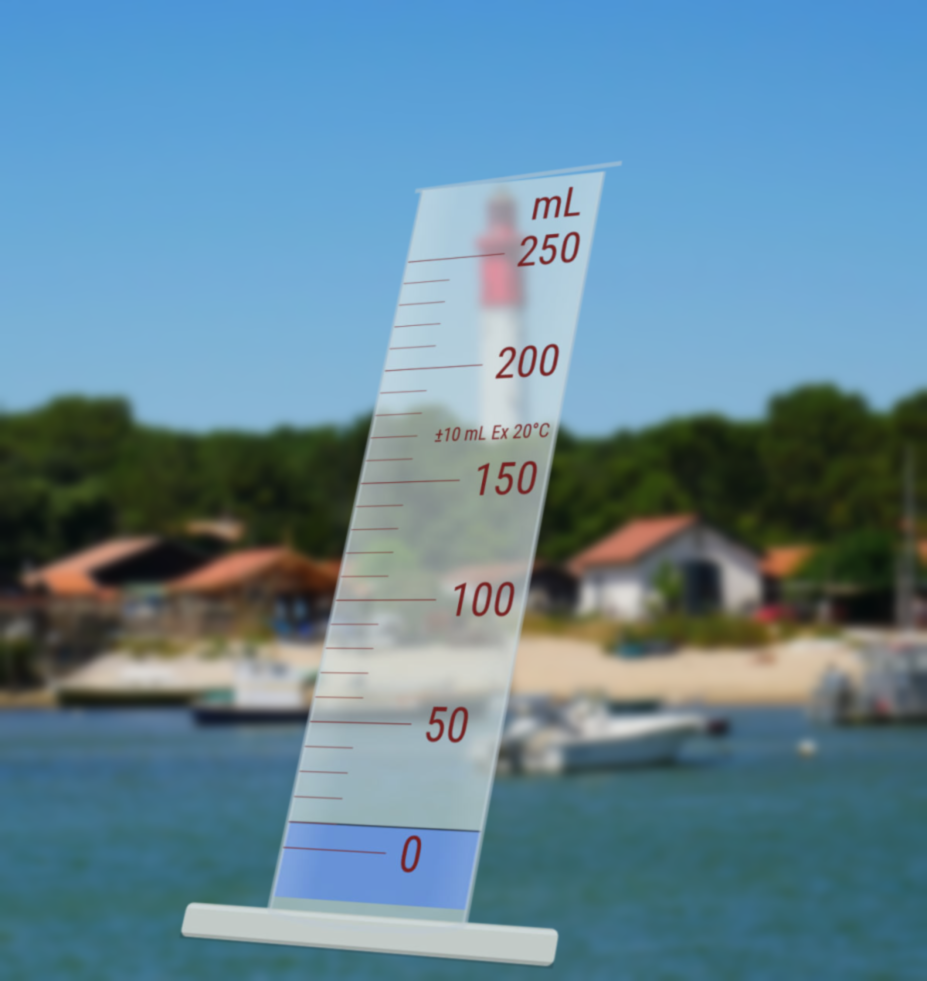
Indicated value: 10 mL
